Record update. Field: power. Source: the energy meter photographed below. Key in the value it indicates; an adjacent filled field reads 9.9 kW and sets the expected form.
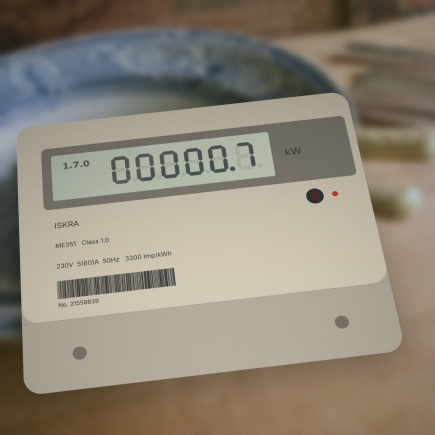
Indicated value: 0.7 kW
